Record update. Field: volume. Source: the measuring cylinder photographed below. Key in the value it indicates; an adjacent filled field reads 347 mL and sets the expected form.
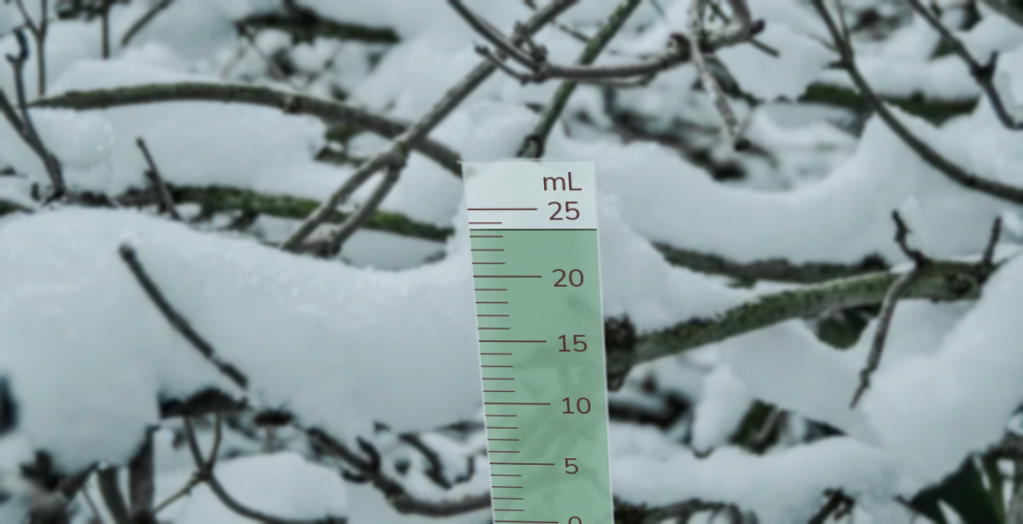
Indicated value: 23.5 mL
